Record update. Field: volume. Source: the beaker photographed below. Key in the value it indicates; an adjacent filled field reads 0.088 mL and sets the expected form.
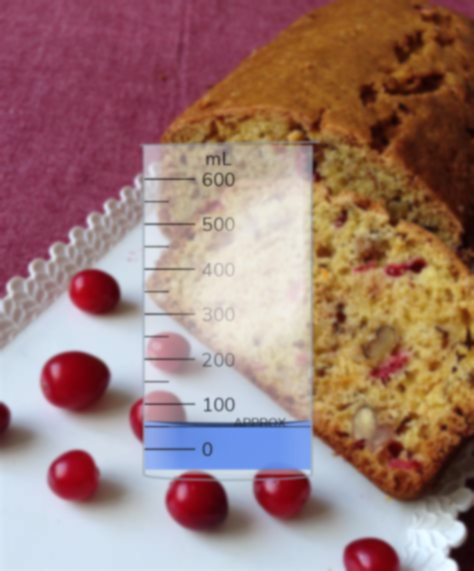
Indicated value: 50 mL
